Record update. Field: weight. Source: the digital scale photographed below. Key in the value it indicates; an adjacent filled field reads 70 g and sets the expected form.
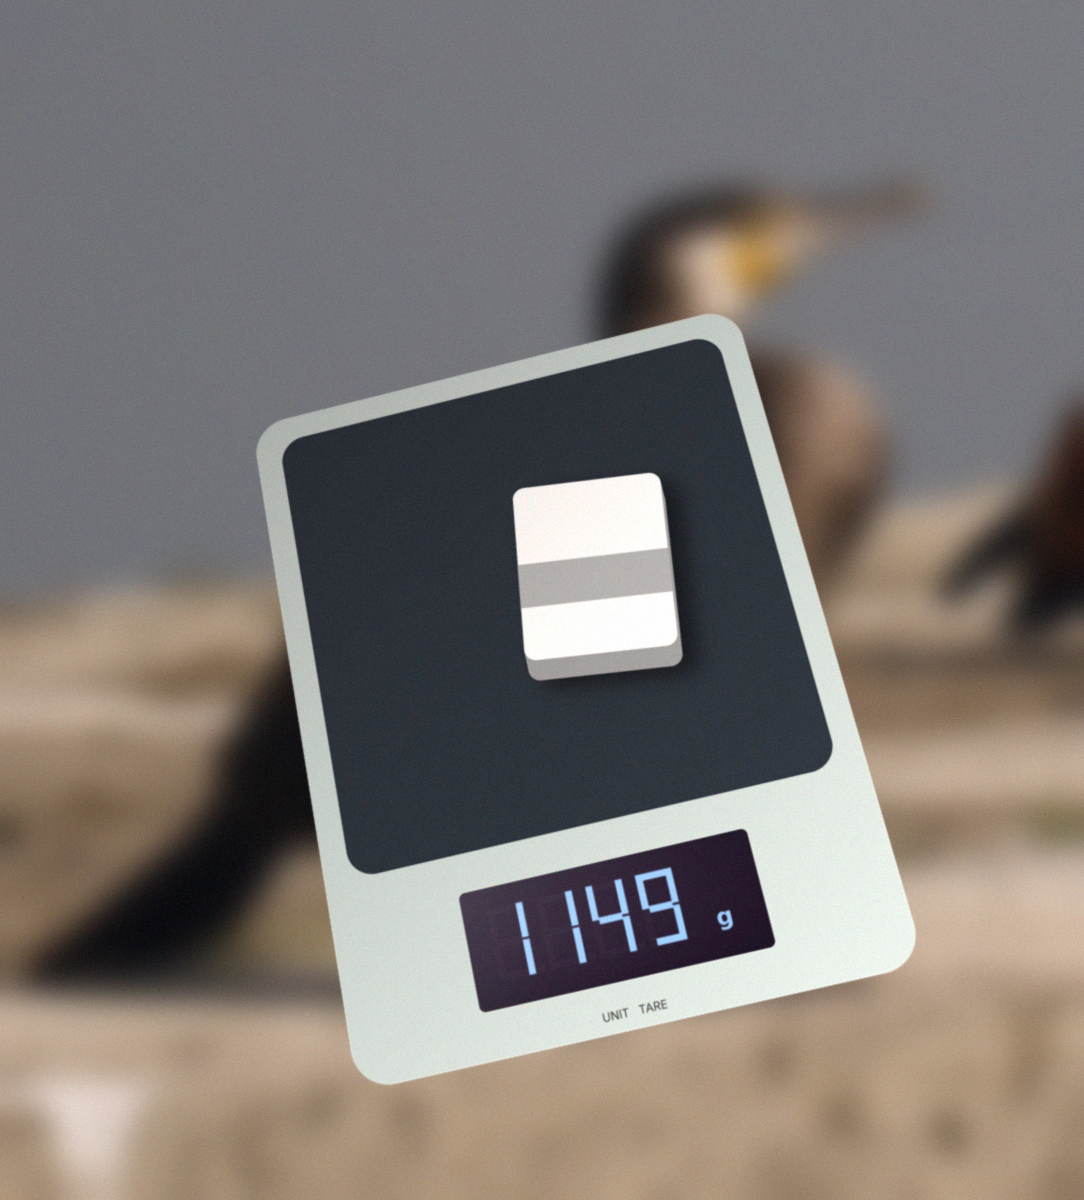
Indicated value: 1149 g
